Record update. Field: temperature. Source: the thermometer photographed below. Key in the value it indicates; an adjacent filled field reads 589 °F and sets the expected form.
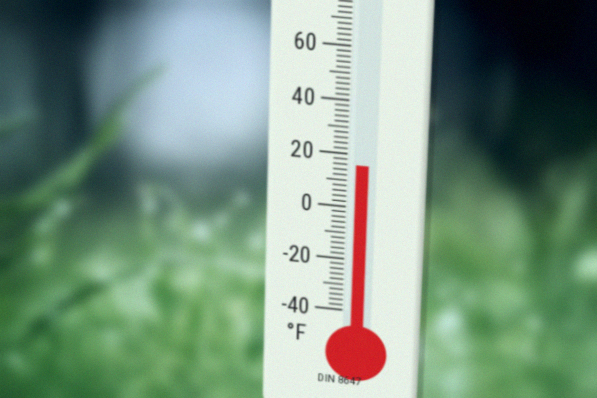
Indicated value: 16 °F
